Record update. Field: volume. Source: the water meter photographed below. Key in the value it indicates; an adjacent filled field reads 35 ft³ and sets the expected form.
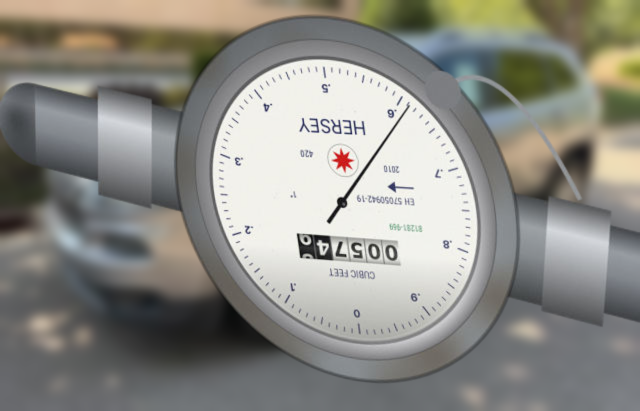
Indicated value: 5748.61 ft³
